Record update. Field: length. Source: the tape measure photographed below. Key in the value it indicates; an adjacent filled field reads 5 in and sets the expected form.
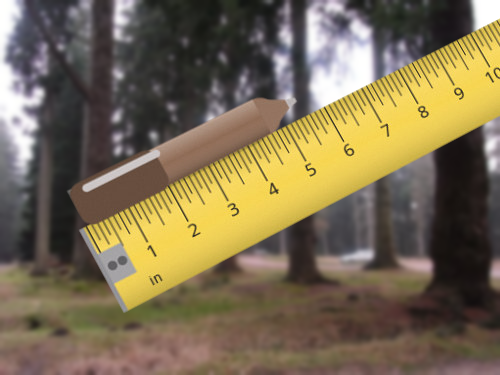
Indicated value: 5.5 in
